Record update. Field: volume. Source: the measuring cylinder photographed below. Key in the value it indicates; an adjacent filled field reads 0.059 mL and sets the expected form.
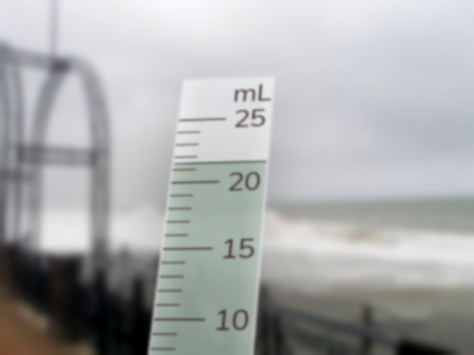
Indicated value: 21.5 mL
